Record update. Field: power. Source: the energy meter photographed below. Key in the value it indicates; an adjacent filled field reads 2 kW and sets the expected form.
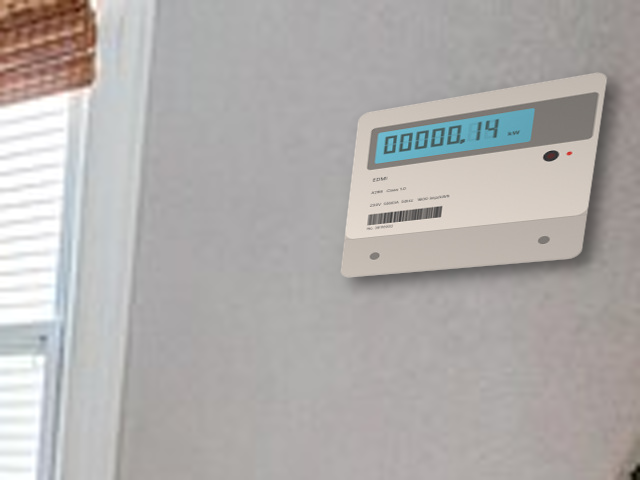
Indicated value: 0.14 kW
